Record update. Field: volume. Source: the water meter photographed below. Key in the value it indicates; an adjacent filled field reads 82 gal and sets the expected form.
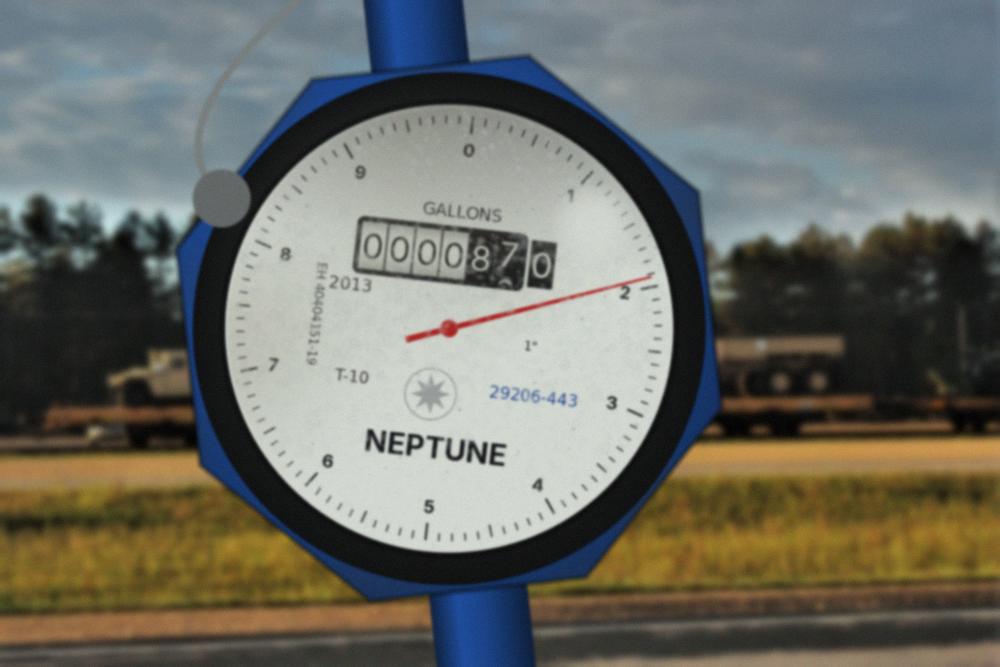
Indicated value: 871.9 gal
